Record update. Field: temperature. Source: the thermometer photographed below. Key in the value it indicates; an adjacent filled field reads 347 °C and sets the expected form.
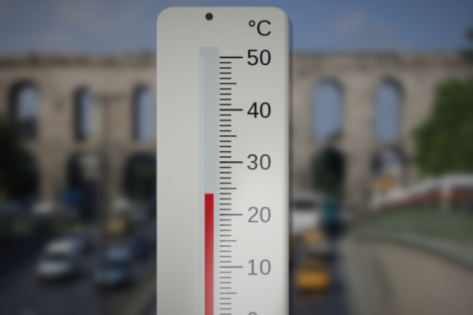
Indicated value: 24 °C
